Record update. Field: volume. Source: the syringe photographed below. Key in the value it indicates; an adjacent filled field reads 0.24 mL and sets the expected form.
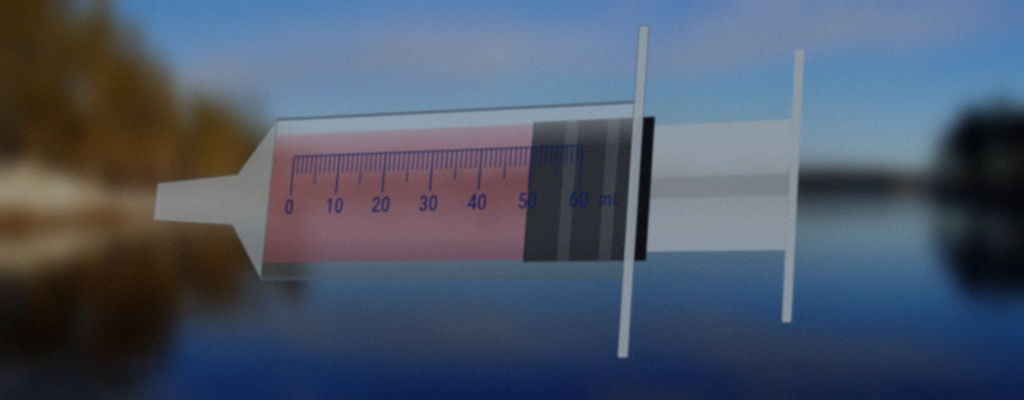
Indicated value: 50 mL
